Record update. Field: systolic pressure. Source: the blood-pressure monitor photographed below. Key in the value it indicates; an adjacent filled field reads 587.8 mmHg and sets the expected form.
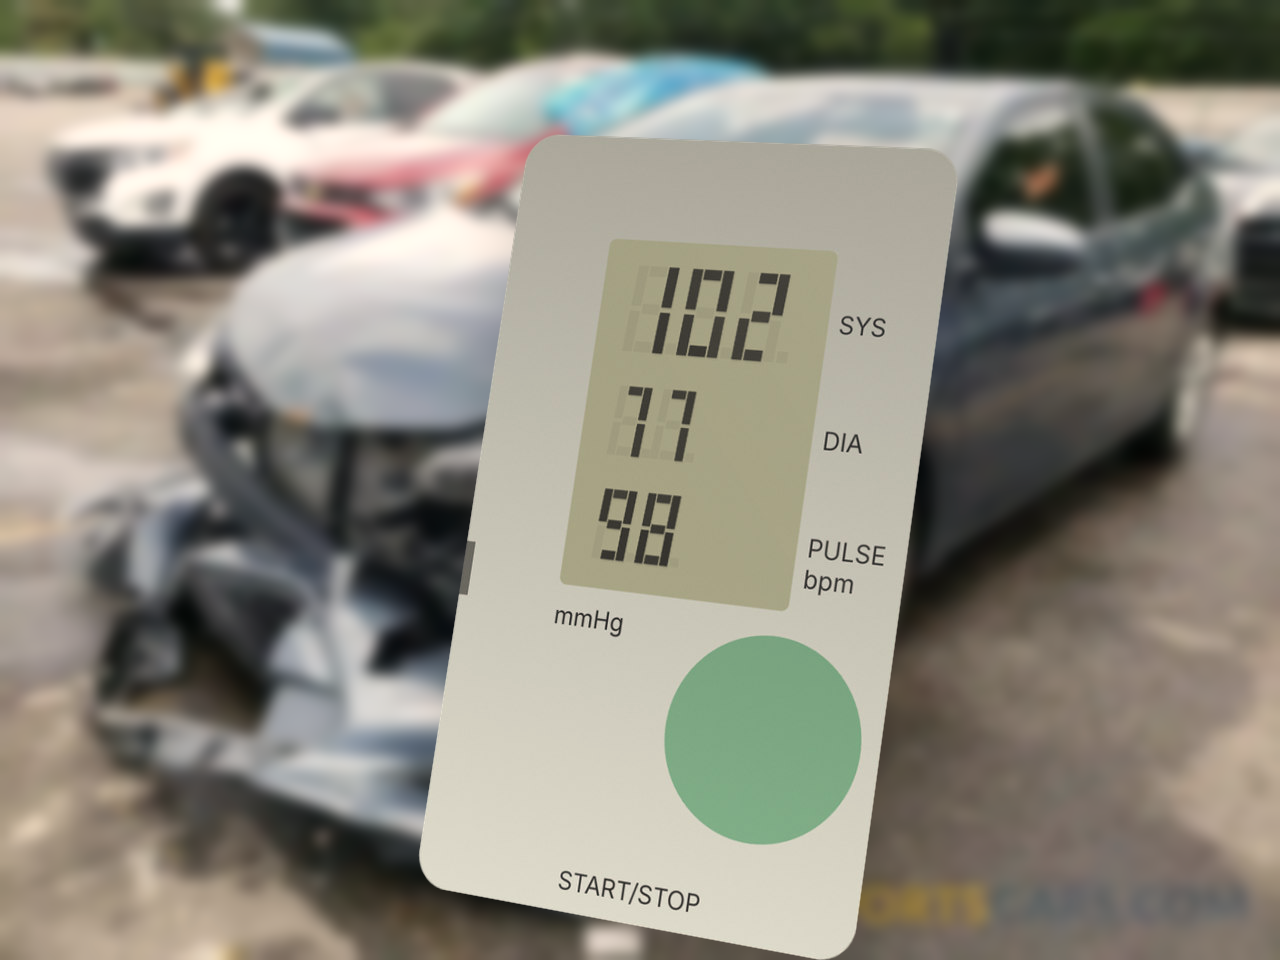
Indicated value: 102 mmHg
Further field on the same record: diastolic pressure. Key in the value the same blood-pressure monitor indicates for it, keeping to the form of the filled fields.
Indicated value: 77 mmHg
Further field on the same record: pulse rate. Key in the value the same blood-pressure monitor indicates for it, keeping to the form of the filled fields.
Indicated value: 98 bpm
